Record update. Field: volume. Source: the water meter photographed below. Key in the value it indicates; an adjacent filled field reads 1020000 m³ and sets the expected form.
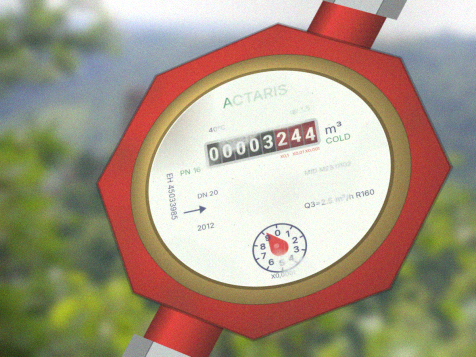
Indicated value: 3.2439 m³
